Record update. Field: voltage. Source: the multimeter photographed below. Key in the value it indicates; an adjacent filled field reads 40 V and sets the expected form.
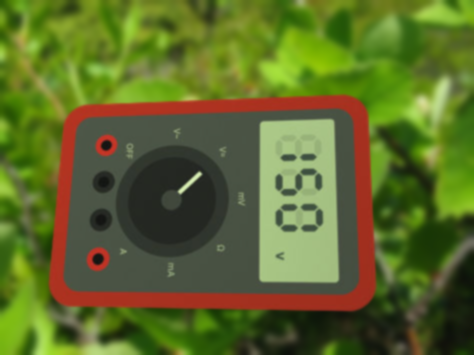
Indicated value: 150 V
